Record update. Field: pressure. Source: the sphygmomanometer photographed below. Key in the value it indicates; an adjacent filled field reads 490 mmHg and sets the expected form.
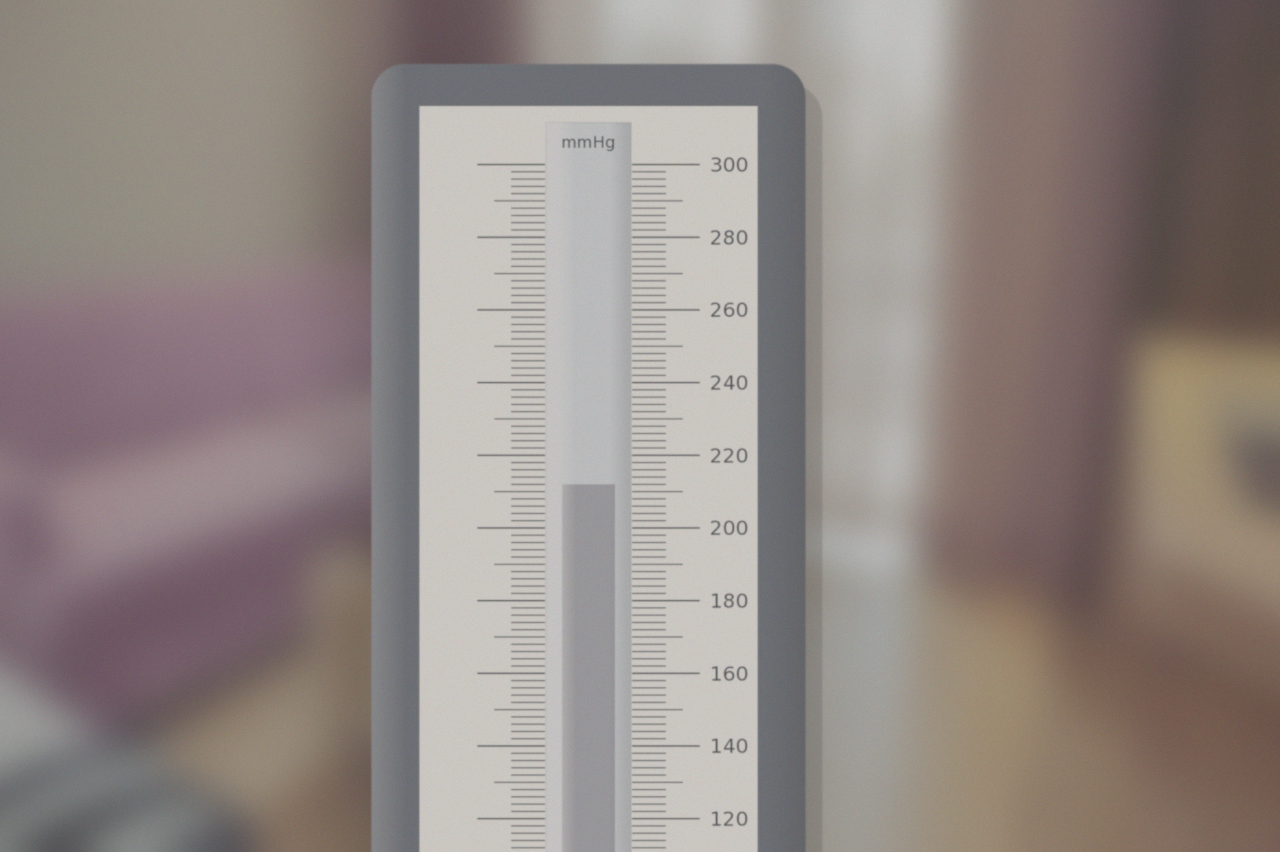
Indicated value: 212 mmHg
